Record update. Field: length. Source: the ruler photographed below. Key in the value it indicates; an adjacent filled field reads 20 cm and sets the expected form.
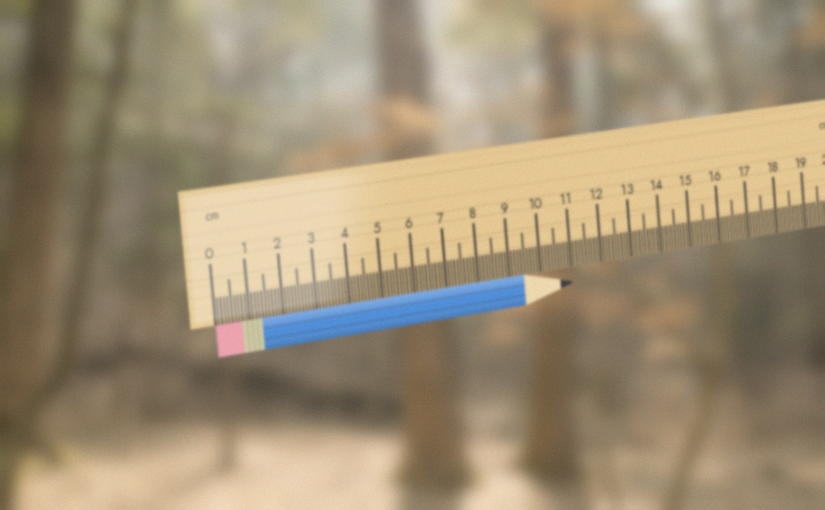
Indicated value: 11 cm
